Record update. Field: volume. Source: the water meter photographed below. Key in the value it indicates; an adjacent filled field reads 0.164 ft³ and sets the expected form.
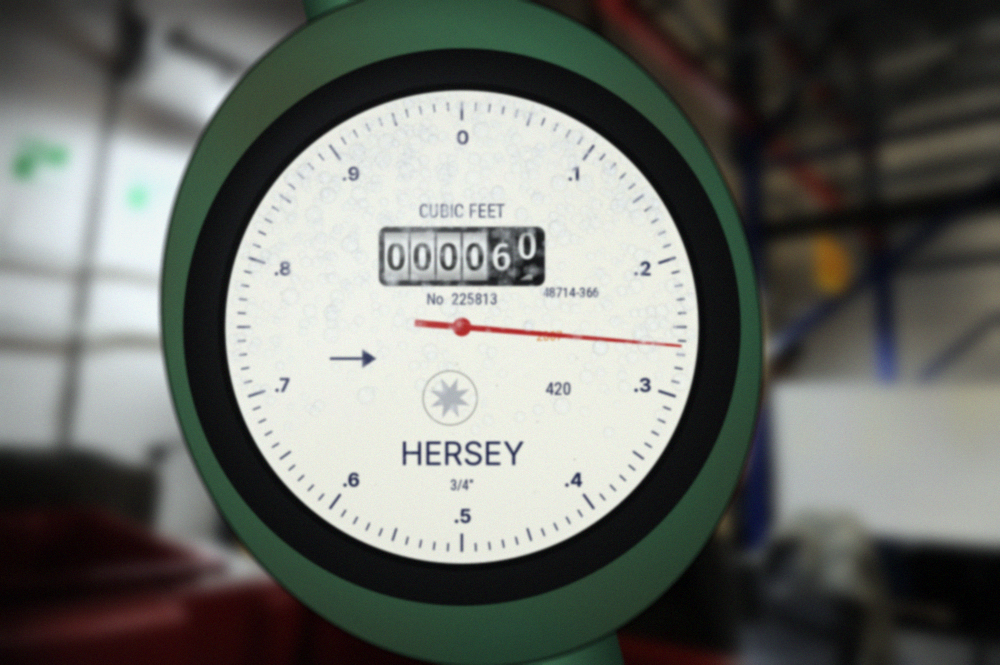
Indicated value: 60.26 ft³
